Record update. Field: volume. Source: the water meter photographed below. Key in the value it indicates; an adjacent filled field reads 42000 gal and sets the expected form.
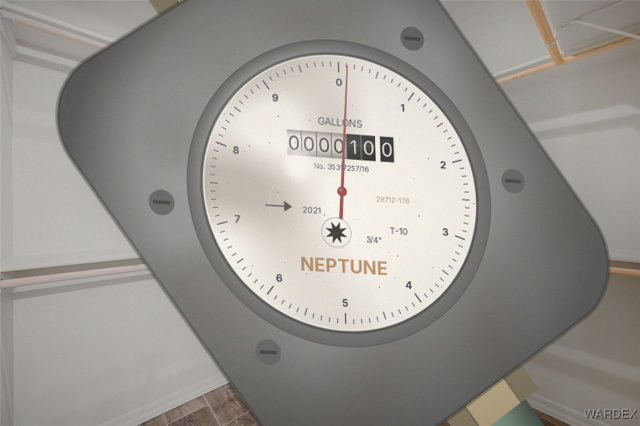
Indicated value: 100.1 gal
